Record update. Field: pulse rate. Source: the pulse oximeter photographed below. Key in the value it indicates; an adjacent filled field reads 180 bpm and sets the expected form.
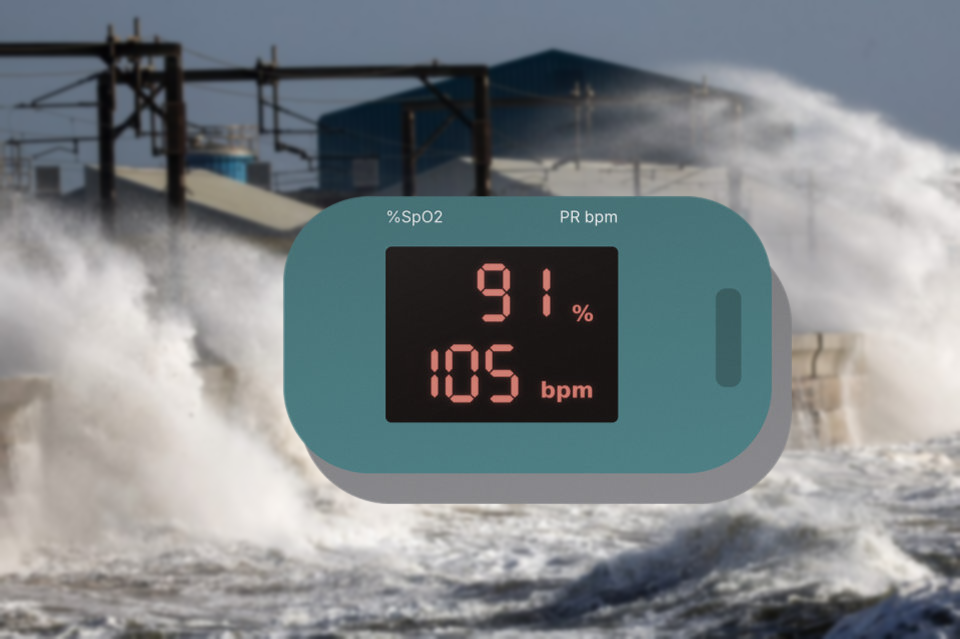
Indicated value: 105 bpm
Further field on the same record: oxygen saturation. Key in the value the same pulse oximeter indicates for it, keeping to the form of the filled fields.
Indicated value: 91 %
